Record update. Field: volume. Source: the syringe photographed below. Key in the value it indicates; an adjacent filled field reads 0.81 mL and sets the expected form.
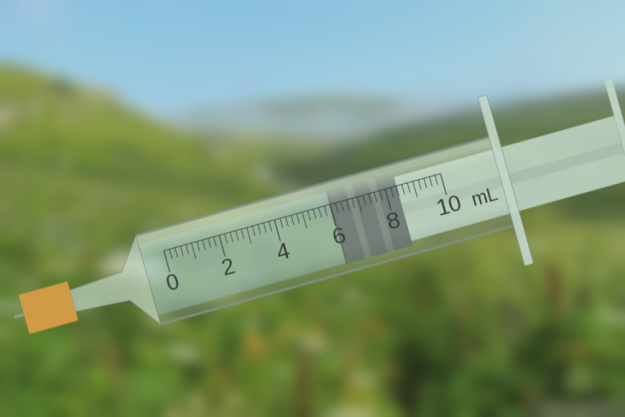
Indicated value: 6 mL
